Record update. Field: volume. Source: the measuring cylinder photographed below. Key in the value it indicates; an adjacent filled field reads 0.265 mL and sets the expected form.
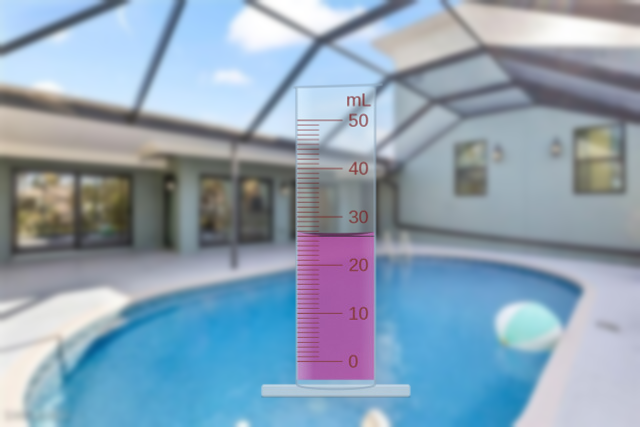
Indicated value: 26 mL
